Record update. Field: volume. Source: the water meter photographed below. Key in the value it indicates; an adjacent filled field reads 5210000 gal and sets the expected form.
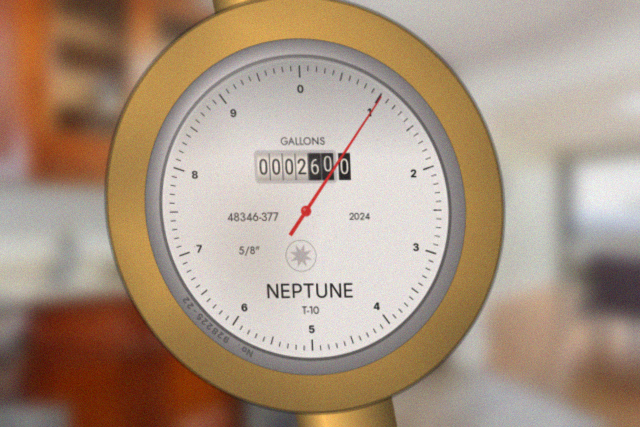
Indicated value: 2601.0 gal
